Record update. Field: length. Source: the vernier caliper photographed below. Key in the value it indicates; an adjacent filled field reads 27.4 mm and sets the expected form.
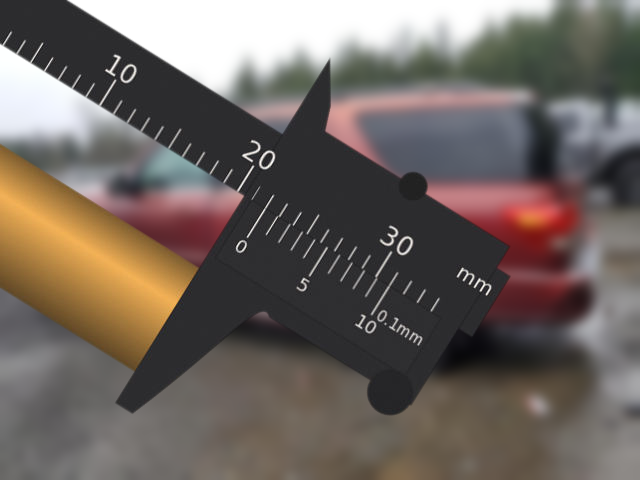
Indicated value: 22.0 mm
